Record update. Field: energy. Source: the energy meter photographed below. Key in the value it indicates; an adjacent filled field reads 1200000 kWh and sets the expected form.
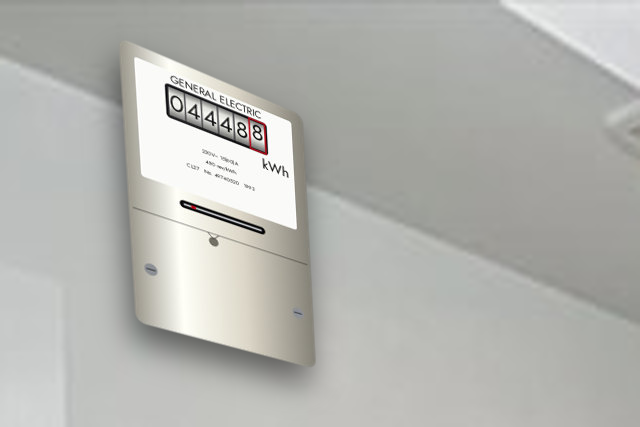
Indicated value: 4448.8 kWh
